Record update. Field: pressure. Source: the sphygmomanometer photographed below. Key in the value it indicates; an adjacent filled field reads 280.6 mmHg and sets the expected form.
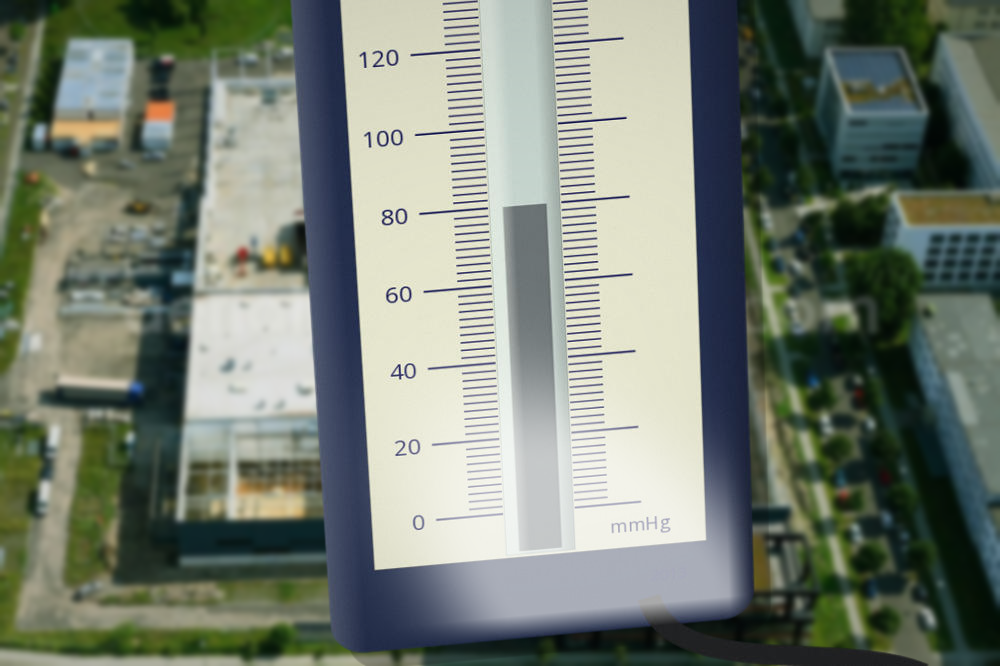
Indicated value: 80 mmHg
